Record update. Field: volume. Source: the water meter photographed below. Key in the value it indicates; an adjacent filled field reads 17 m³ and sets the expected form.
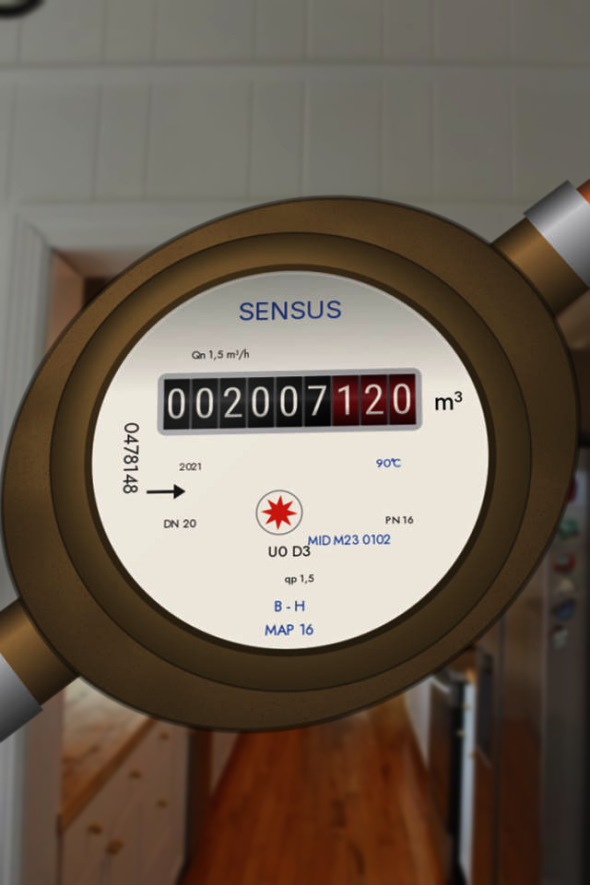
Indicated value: 2007.120 m³
